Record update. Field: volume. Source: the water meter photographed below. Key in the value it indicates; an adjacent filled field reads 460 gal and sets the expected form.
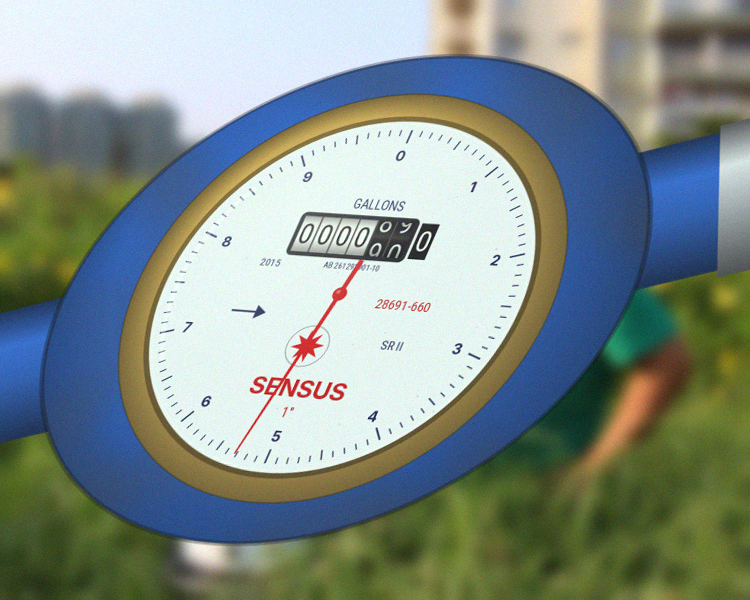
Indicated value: 895.3 gal
